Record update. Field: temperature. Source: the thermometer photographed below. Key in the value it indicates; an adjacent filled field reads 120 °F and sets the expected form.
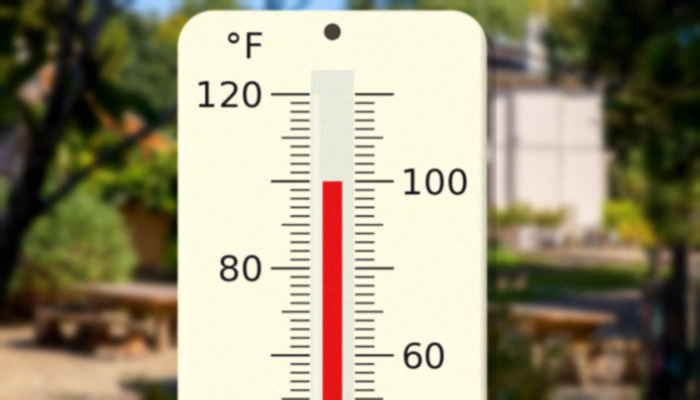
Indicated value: 100 °F
